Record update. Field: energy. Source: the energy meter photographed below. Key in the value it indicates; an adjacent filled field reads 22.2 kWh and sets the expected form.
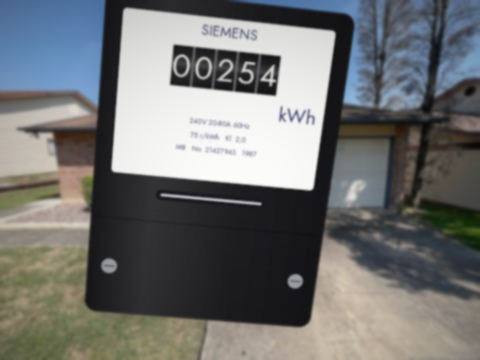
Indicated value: 254 kWh
